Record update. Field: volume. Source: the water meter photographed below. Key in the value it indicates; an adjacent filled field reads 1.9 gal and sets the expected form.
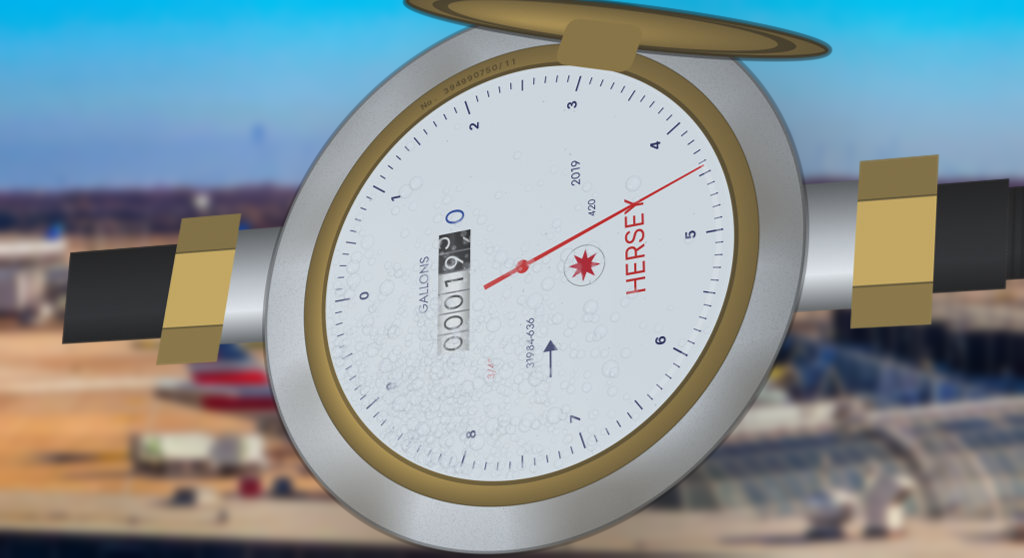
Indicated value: 1954.4 gal
